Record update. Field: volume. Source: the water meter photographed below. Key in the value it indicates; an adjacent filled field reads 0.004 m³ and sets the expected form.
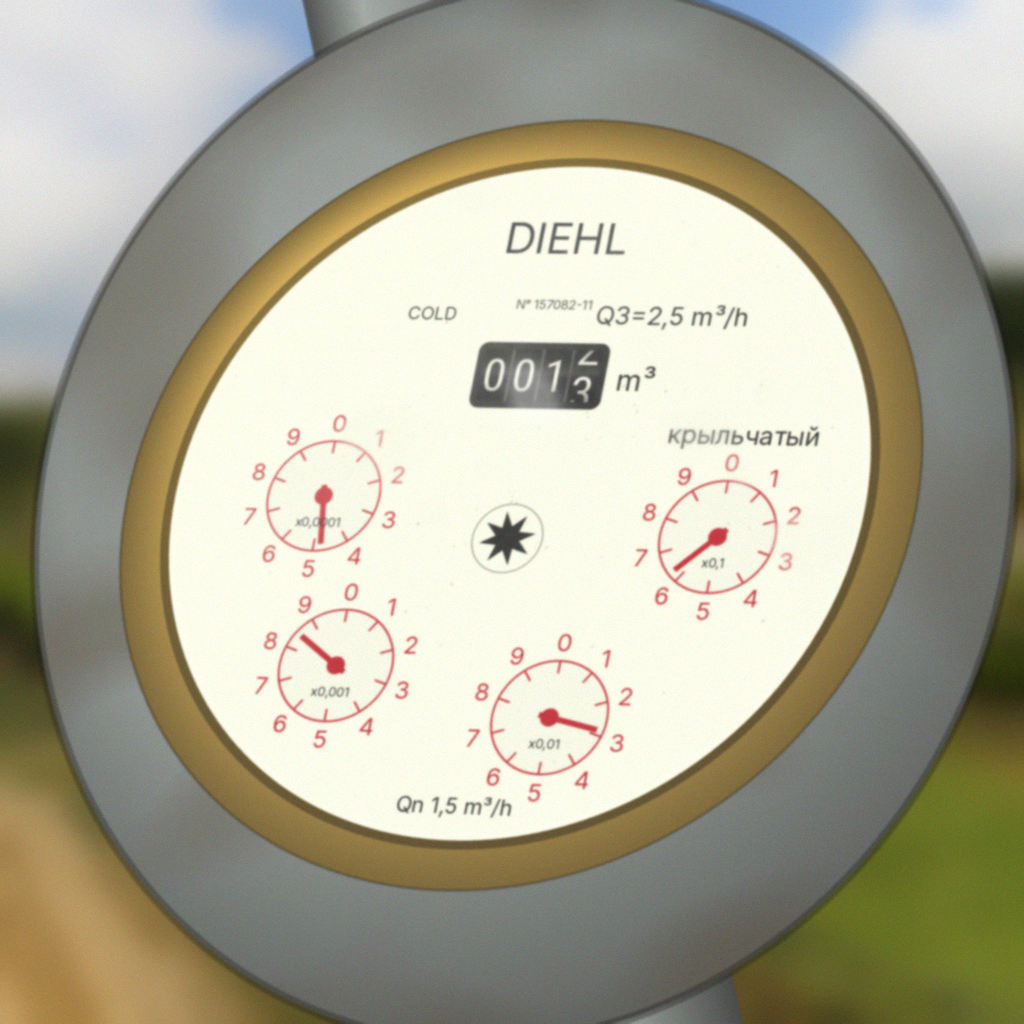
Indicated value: 12.6284 m³
